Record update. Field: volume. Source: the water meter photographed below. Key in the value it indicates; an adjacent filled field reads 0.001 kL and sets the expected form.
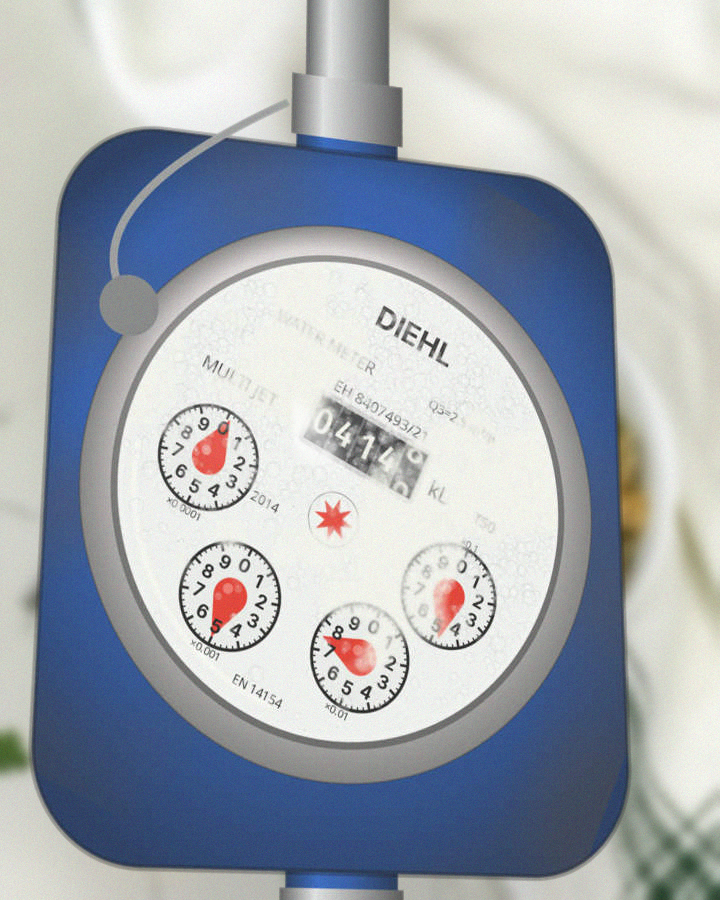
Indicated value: 4148.4750 kL
